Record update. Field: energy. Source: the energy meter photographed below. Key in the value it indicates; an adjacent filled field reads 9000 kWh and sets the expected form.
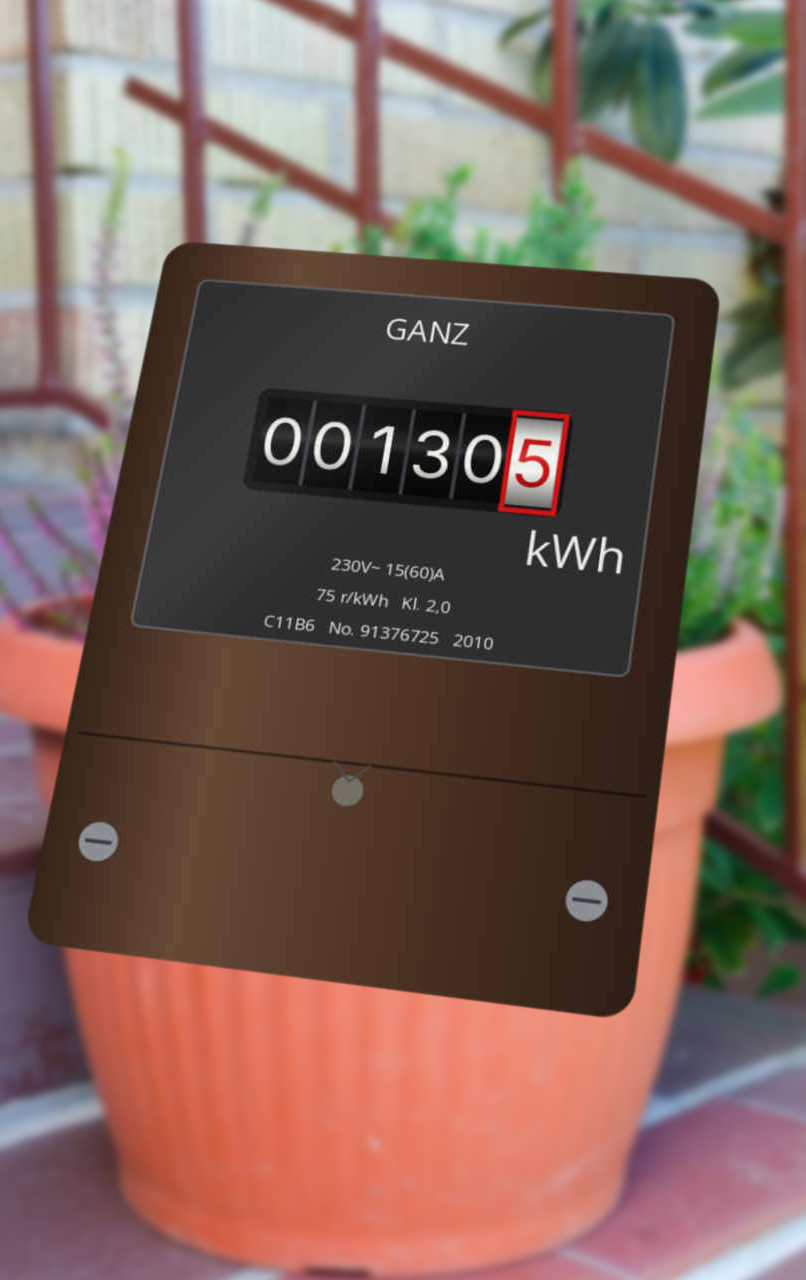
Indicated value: 130.5 kWh
